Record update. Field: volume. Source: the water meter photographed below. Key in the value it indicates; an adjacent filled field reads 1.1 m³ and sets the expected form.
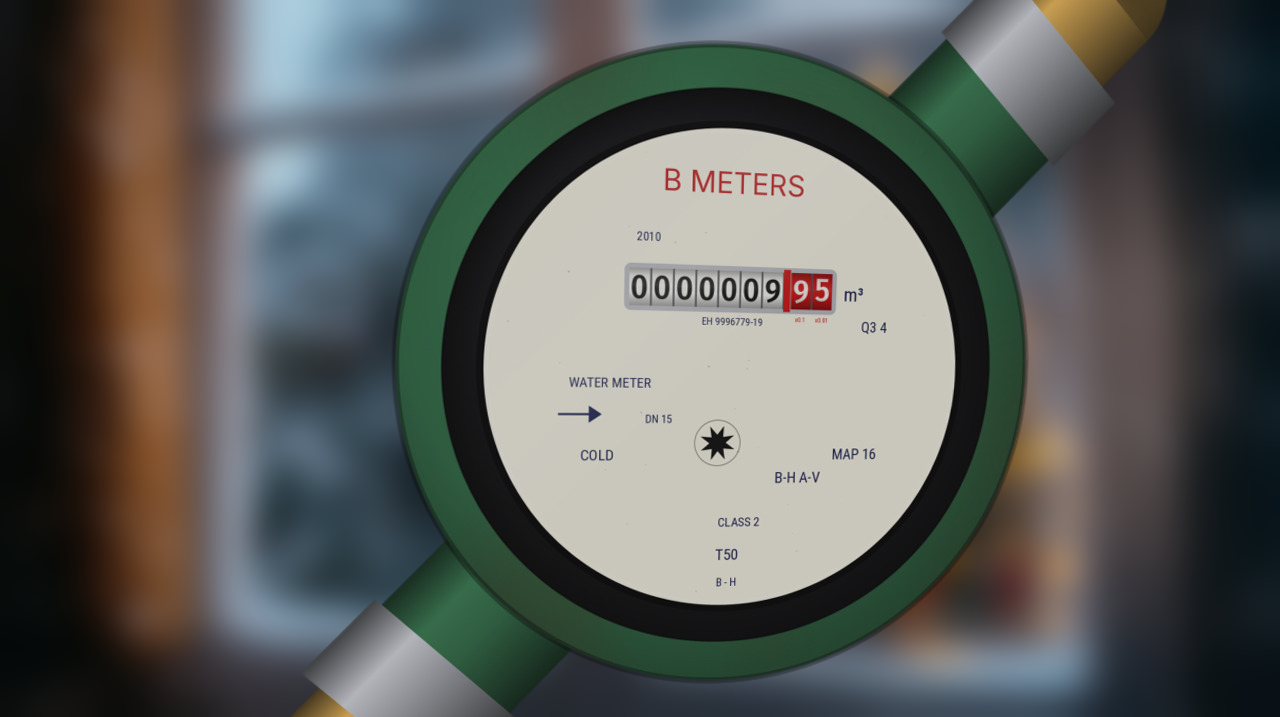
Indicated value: 9.95 m³
